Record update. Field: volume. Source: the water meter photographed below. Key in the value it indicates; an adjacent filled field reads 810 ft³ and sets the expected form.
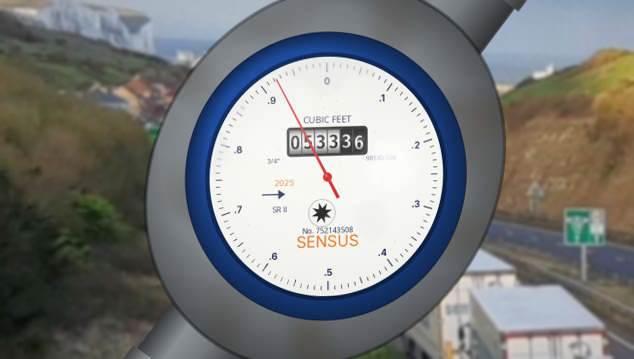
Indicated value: 53335.92 ft³
